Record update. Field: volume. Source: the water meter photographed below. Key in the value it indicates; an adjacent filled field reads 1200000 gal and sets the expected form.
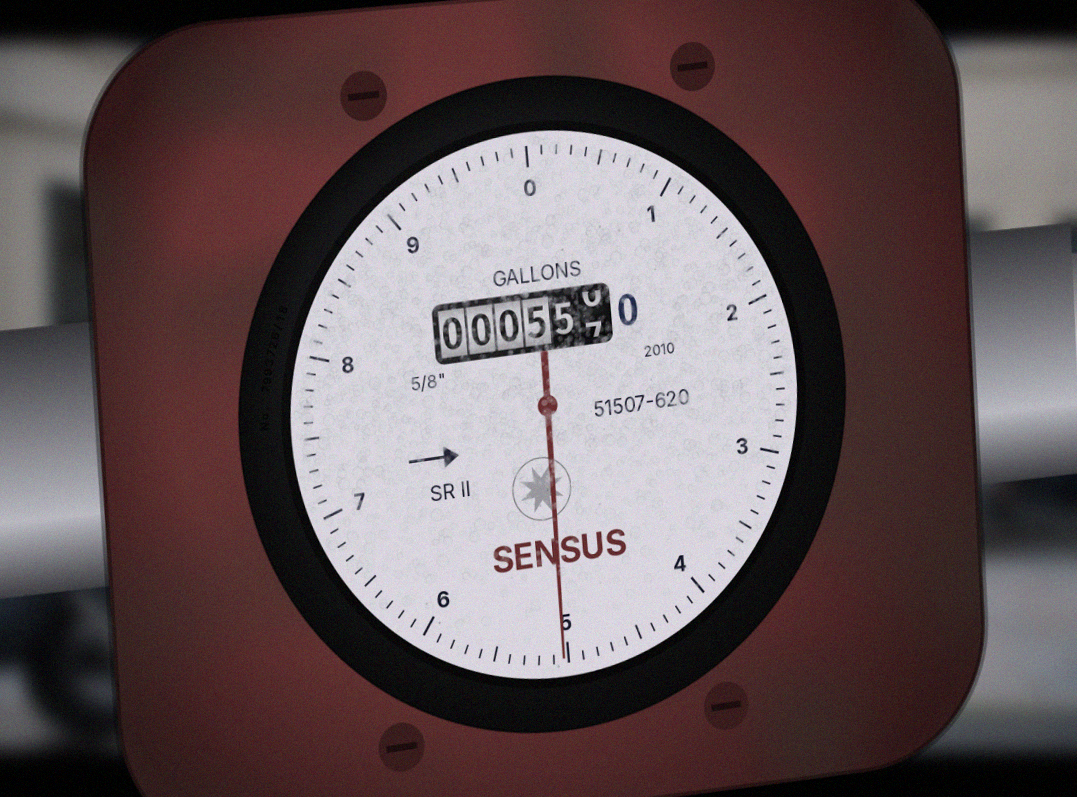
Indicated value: 5565.0 gal
